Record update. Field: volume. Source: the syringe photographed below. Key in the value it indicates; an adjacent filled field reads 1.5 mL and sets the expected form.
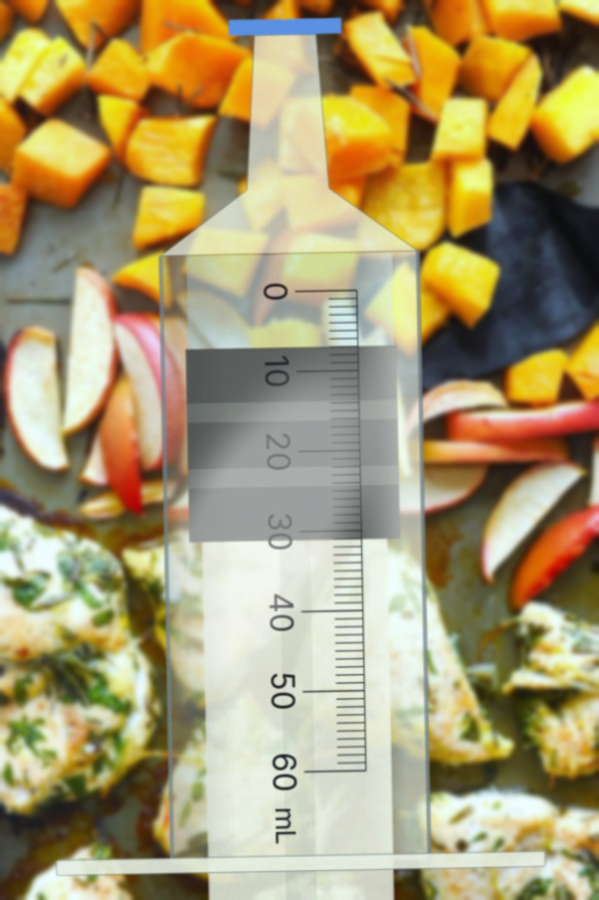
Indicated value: 7 mL
